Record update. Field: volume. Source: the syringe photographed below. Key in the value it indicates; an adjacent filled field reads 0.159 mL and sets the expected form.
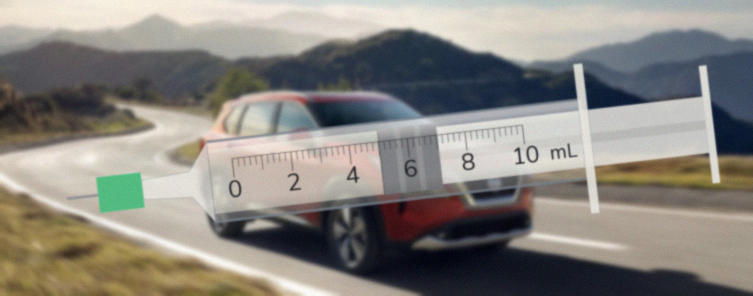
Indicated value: 5 mL
